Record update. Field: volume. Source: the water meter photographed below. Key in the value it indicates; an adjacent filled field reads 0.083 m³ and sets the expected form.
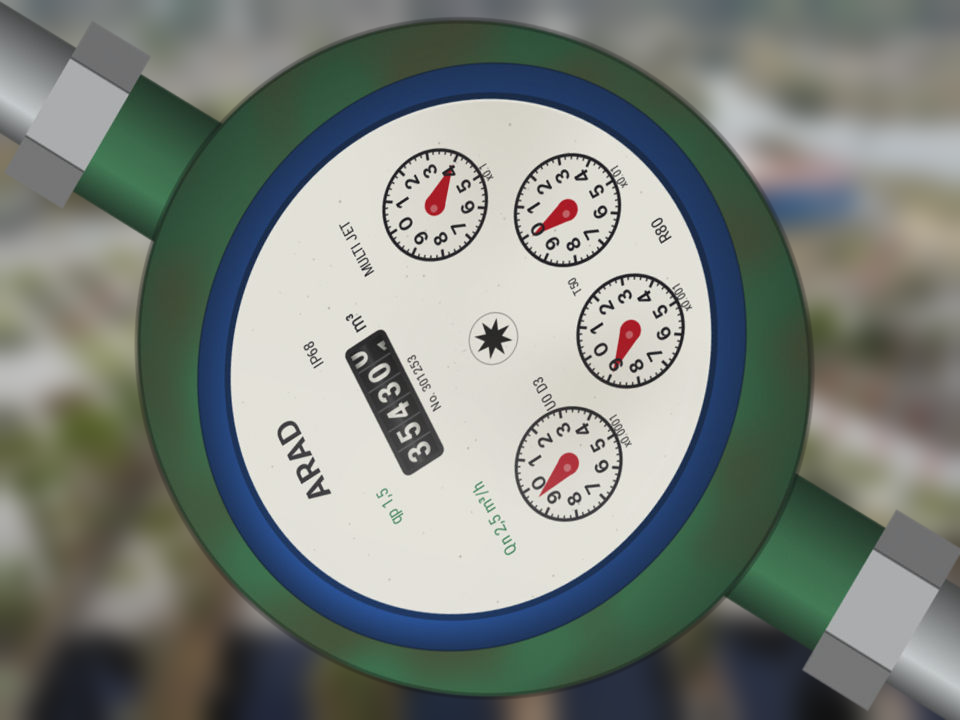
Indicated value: 354300.3989 m³
